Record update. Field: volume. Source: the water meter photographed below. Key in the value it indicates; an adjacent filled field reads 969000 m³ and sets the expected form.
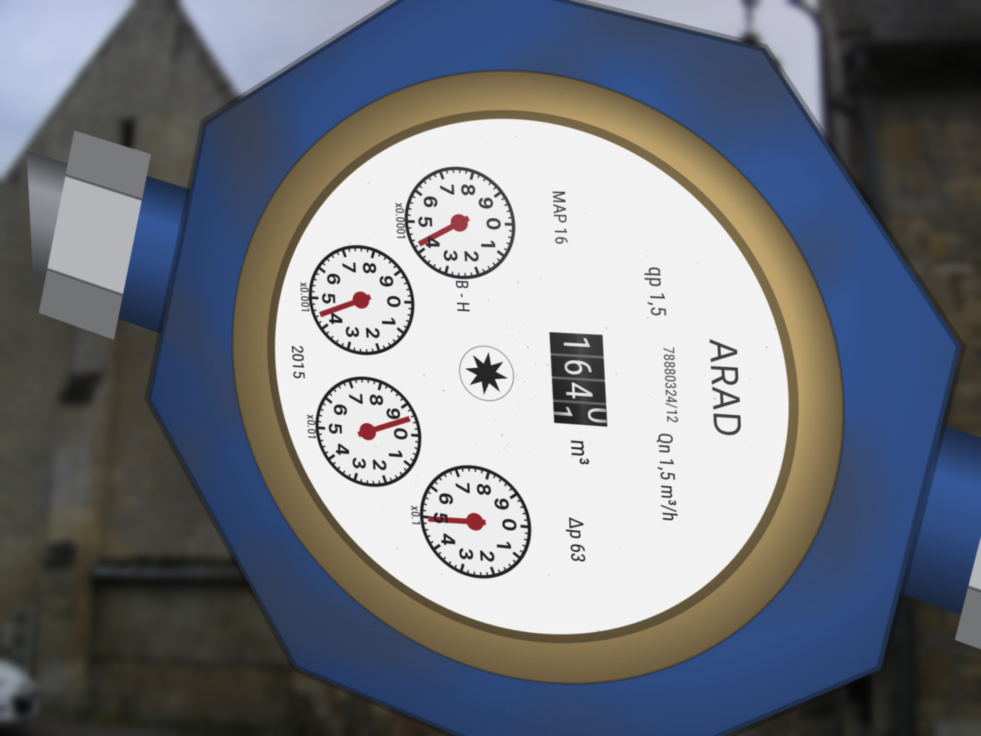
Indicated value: 1640.4944 m³
